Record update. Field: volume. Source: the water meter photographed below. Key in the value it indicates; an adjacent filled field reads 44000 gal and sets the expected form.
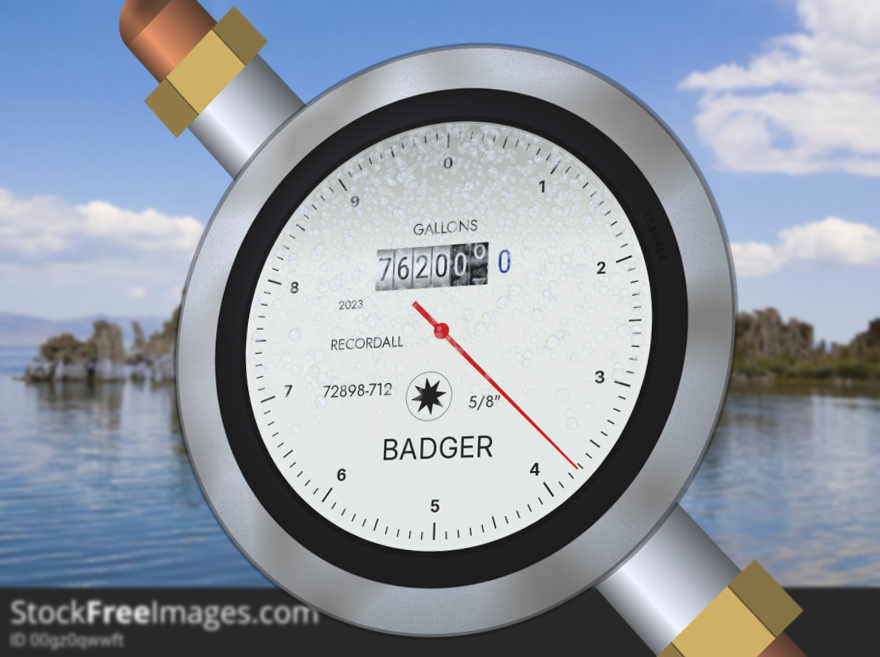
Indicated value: 7620063.7 gal
